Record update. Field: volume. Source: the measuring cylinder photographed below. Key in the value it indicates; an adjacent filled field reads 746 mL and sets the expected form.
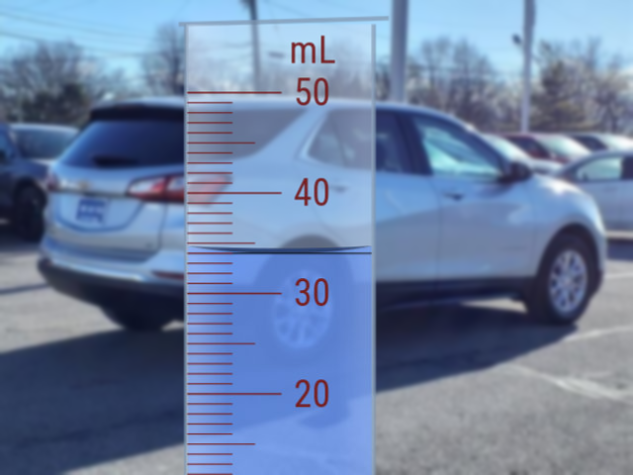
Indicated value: 34 mL
